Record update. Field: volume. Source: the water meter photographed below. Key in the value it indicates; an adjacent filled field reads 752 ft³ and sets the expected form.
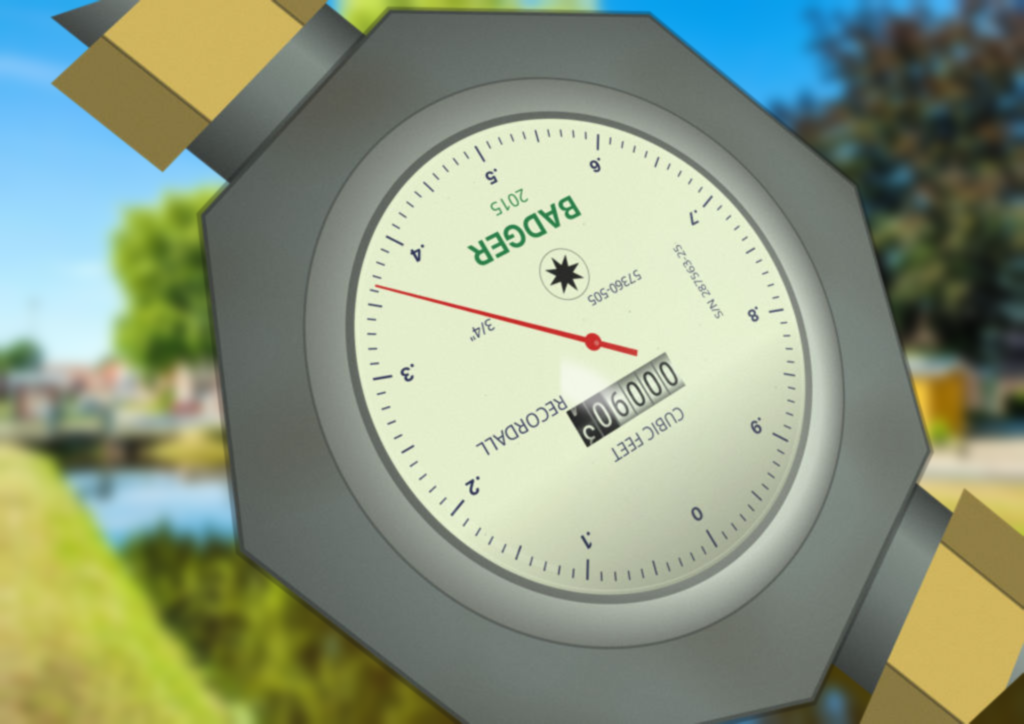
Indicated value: 903.36 ft³
